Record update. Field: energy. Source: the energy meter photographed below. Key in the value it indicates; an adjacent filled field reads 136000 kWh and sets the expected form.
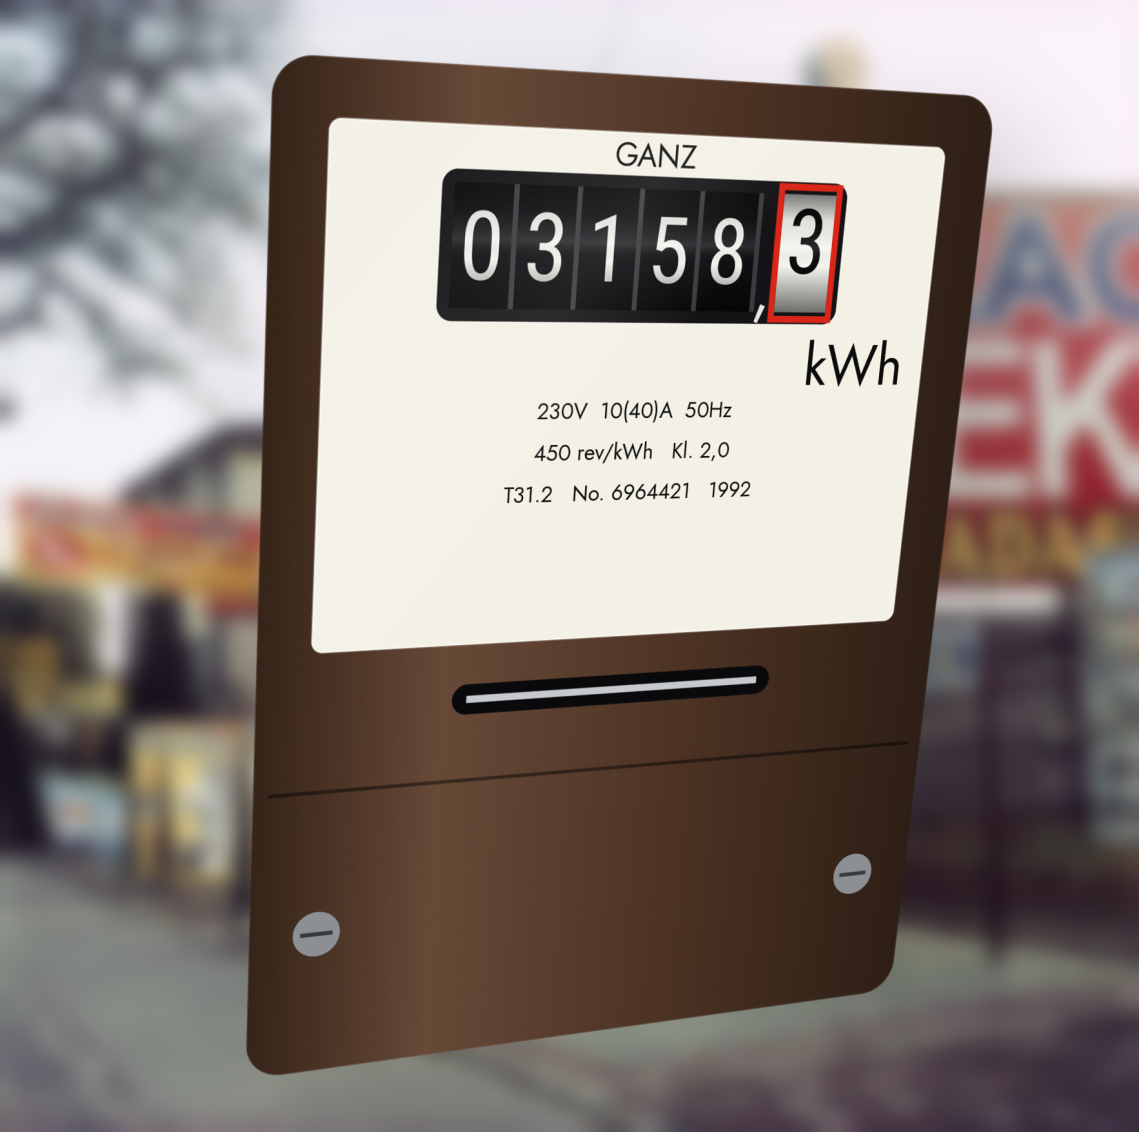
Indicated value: 3158.3 kWh
